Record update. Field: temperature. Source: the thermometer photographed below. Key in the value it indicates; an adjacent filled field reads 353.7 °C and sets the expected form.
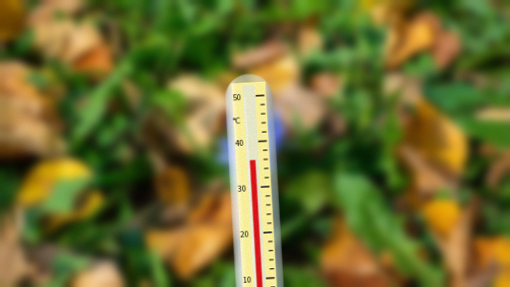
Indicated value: 36 °C
